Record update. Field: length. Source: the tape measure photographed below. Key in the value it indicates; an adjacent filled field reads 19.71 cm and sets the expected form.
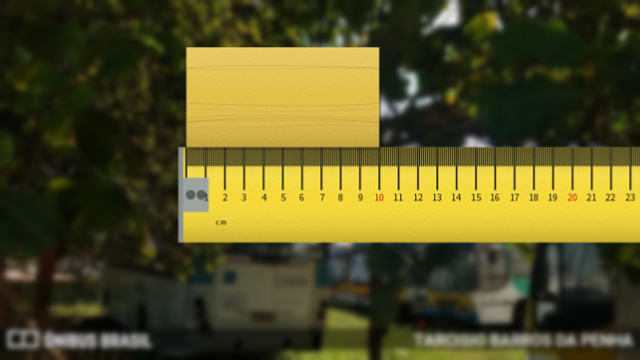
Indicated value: 10 cm
